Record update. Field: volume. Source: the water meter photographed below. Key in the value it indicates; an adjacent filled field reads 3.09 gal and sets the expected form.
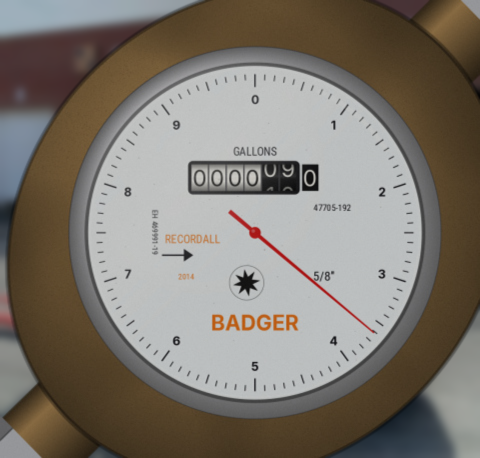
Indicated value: 93.6 gal
